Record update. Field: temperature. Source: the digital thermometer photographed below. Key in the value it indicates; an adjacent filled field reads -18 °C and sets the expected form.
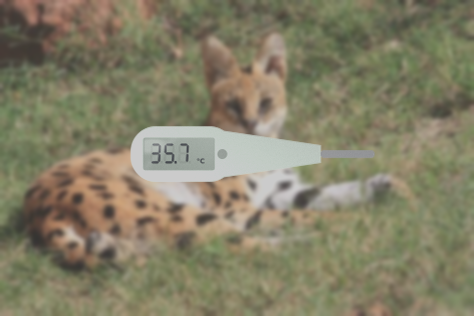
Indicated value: 35.7 °C
